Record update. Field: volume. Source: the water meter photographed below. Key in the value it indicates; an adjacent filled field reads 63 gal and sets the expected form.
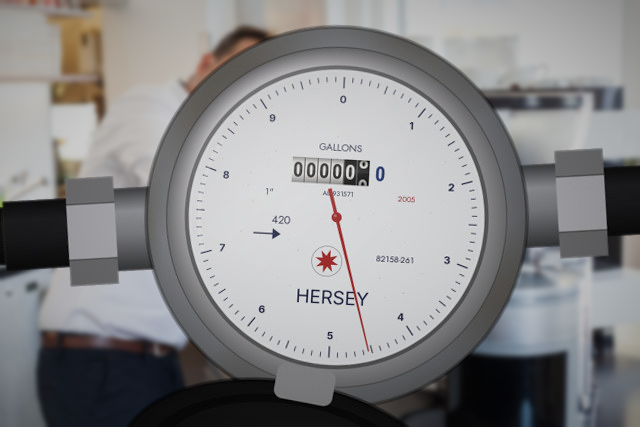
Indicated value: 84.5 gal
